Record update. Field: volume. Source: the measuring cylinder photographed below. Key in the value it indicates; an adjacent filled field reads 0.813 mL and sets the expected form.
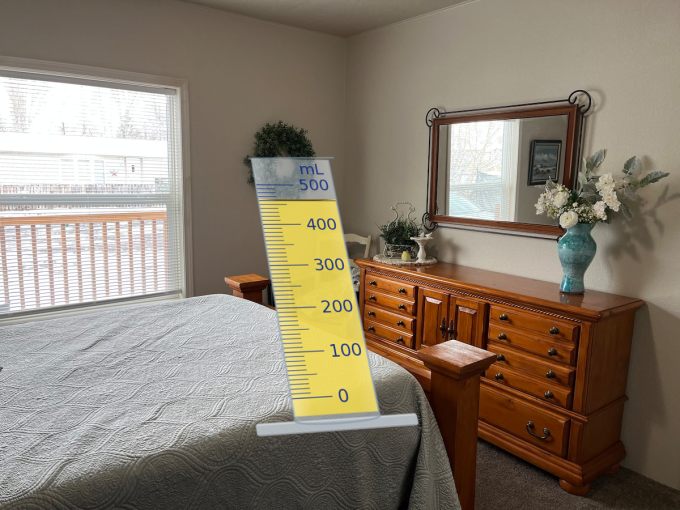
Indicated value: 460 mL
